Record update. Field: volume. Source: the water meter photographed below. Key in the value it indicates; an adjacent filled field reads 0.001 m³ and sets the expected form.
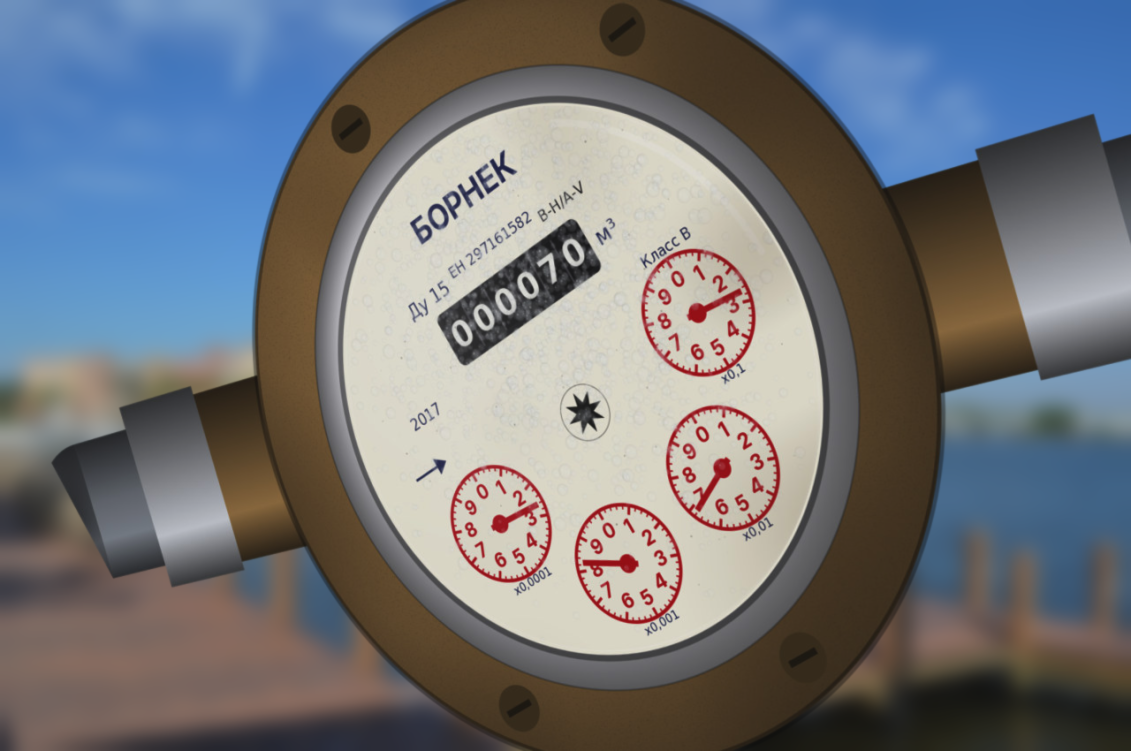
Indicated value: 70.2682 m³
